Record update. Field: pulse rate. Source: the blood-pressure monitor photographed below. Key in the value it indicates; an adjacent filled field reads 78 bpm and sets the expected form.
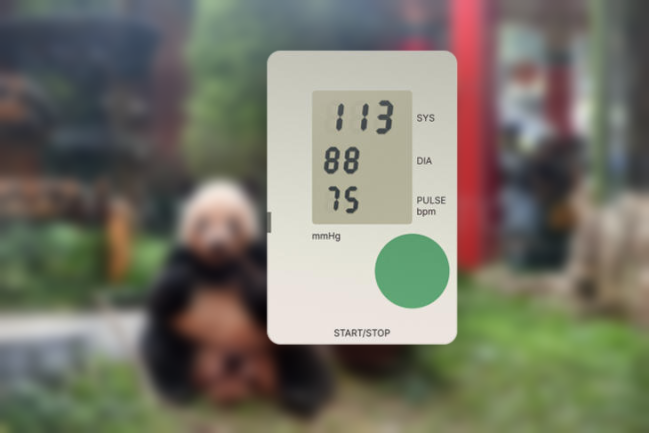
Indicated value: 75 bpm
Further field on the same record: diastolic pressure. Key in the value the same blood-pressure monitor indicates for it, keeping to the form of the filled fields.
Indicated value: 88 mmHg
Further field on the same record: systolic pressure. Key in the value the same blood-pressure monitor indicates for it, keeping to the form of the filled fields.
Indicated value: 113 mmHg
